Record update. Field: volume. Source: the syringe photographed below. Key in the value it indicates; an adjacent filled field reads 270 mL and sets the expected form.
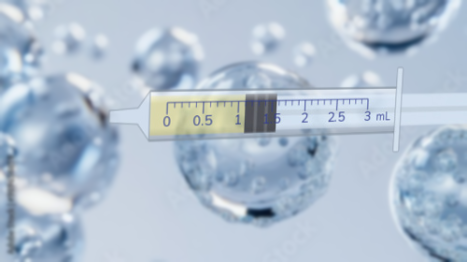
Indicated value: 1.1 mL
